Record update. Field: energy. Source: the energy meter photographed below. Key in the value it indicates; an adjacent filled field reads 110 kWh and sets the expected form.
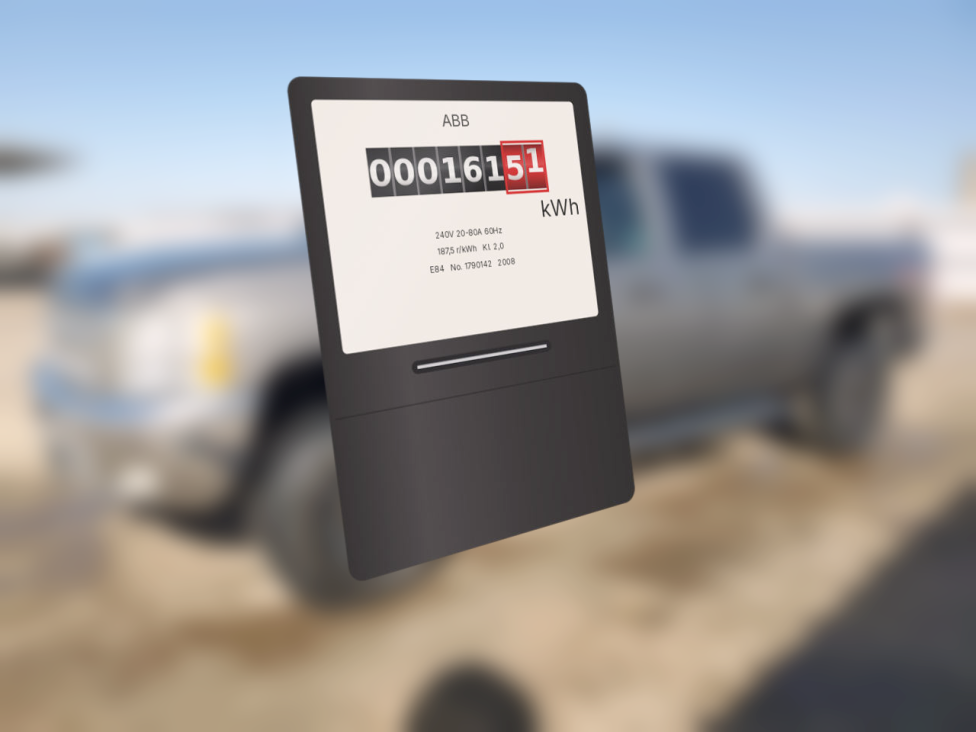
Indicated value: 161.51 kWh
